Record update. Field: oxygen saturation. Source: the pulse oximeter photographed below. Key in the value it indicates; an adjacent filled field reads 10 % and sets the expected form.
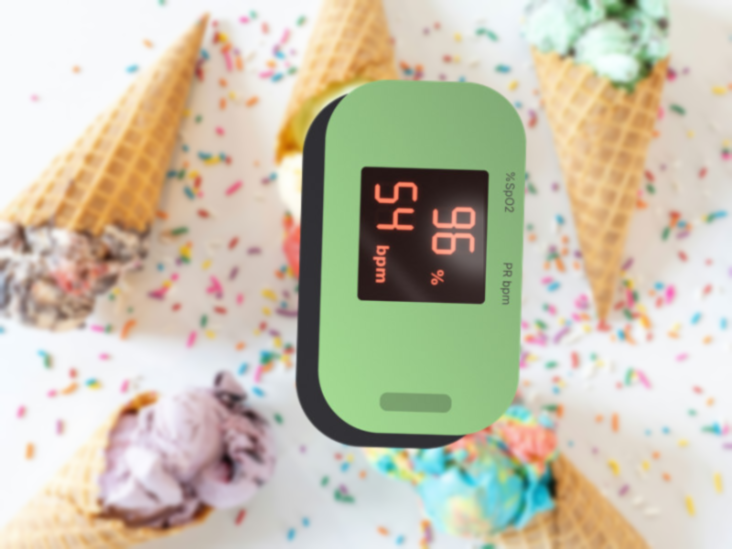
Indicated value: 96 %
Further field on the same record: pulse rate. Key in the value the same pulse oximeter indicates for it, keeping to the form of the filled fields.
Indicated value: 54 bpm
